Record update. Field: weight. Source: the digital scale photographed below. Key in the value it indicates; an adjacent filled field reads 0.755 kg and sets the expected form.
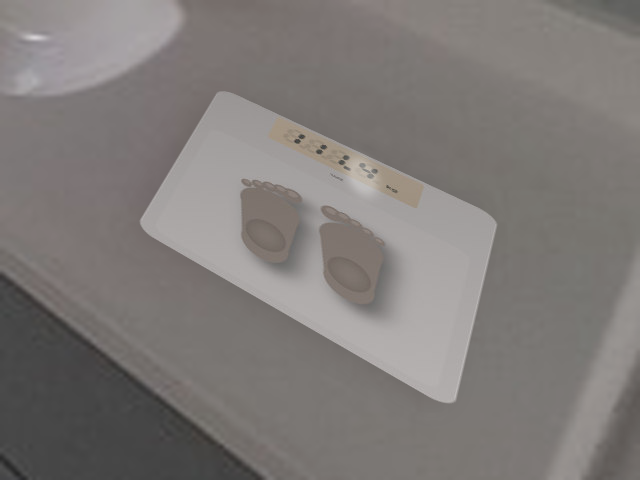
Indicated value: 111.4 kg
